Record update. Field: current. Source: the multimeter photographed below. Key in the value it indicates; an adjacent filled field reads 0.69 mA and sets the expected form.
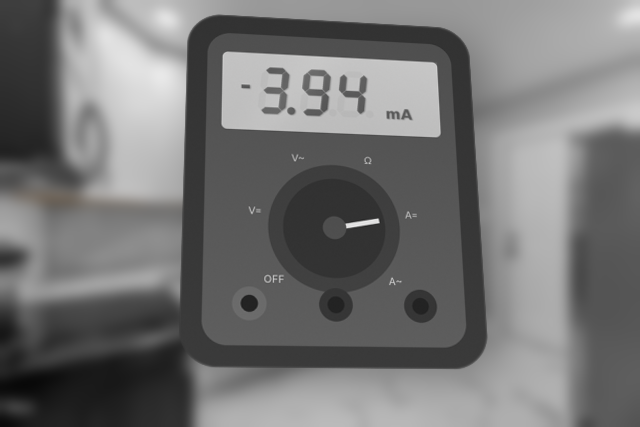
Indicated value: -3.94 mA
